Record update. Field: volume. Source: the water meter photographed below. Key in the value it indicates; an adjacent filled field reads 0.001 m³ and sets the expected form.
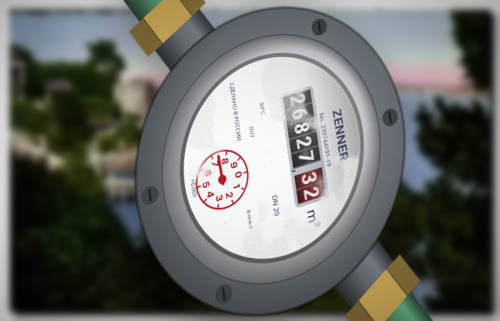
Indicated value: 26827.327 m³
